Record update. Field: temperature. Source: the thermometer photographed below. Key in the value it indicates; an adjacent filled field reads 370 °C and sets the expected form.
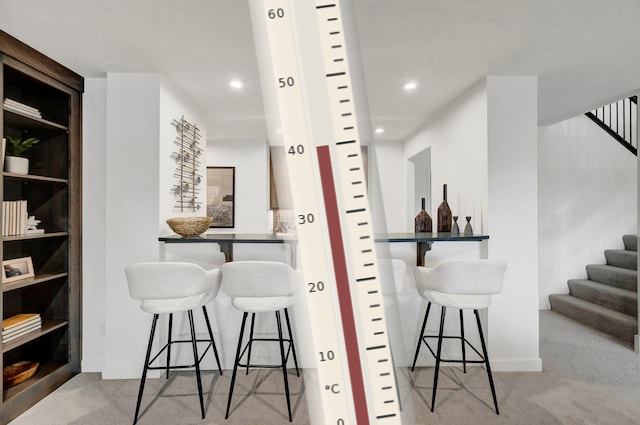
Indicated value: 40 °C
